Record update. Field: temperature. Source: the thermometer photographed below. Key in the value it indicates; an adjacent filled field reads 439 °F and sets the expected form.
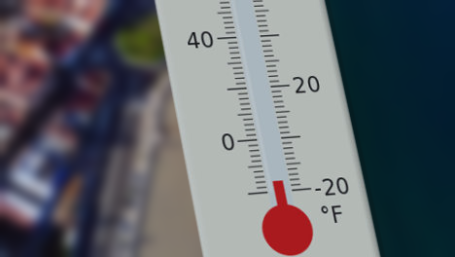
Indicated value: -16 °F
